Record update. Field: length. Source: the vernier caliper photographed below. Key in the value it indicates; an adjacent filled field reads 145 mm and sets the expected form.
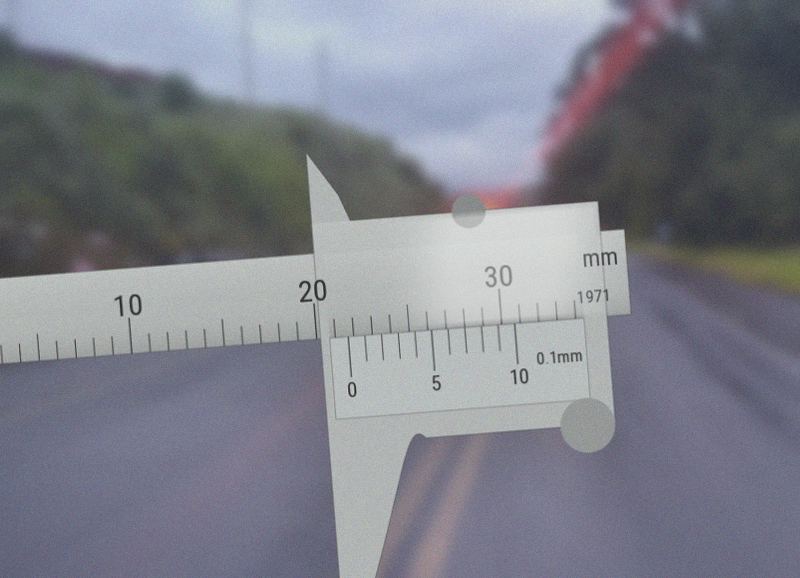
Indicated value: 21.7 mm
